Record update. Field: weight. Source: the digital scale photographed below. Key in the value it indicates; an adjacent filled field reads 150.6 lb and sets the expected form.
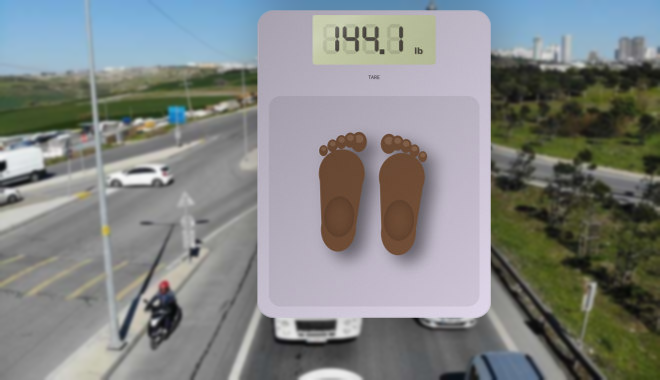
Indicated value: 144.1 lb
